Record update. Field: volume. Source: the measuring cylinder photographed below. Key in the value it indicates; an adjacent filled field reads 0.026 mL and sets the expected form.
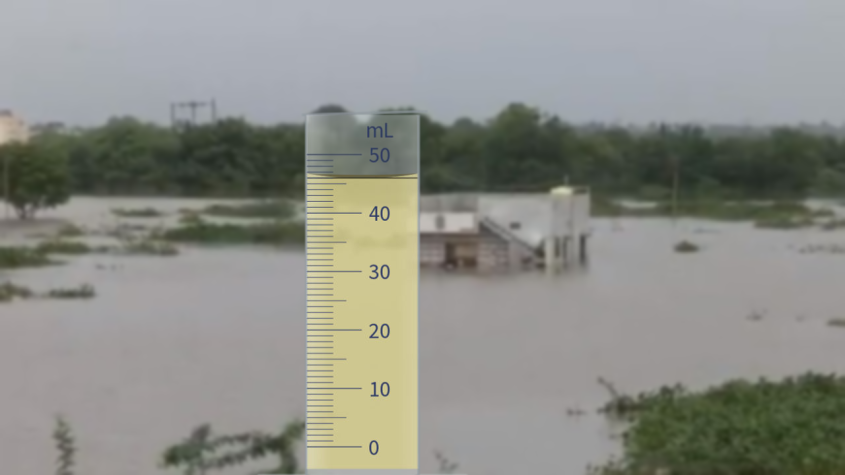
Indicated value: 46 mL
